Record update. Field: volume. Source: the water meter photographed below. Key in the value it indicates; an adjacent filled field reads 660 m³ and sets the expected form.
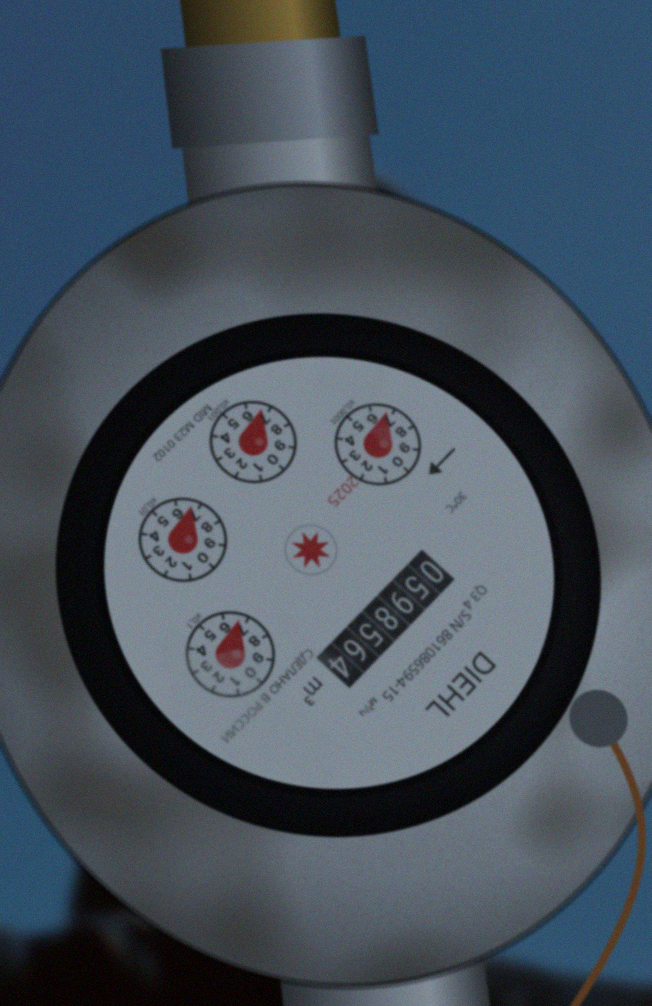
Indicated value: 598564.6666 m³
